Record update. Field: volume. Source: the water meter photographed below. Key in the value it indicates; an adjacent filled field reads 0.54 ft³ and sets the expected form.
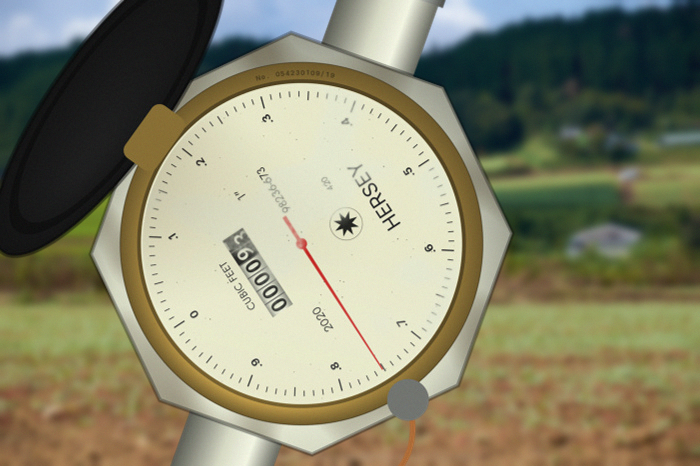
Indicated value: 92.75 ft³
